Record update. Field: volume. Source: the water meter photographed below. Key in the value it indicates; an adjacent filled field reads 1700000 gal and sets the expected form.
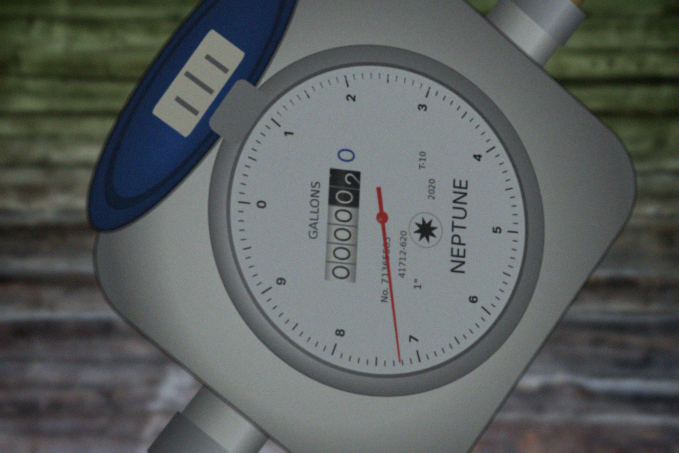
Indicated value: 17.2 gal
